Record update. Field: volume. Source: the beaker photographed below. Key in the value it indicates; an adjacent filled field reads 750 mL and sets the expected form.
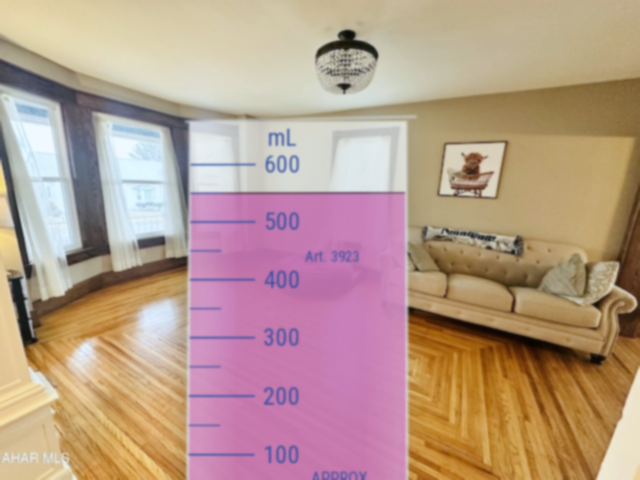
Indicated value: 550 mL
